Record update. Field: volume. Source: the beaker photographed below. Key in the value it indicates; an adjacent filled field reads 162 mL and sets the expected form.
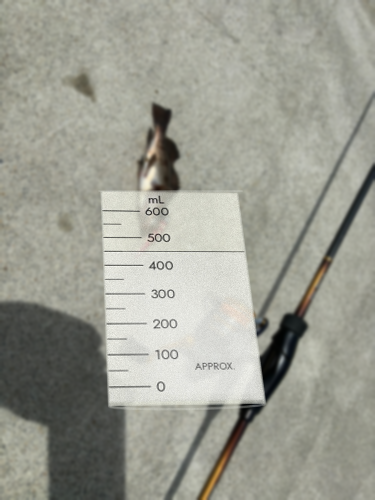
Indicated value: 450 mL
